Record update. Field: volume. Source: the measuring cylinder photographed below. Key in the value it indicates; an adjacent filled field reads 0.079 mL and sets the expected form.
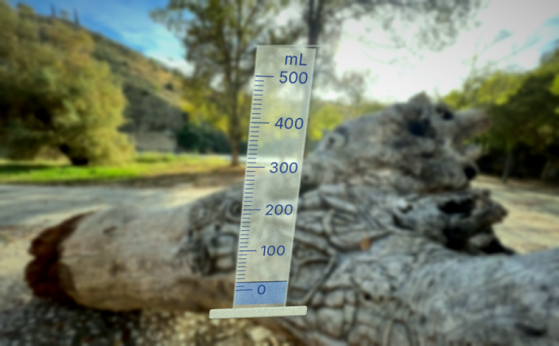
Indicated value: 20 mL
